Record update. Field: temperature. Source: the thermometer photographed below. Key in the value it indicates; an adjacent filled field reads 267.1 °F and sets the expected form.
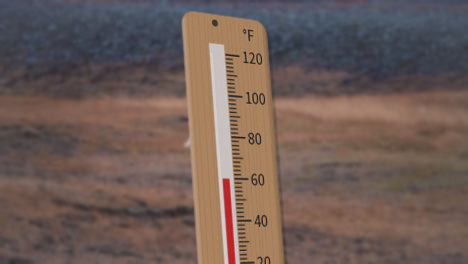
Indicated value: 60 °F
